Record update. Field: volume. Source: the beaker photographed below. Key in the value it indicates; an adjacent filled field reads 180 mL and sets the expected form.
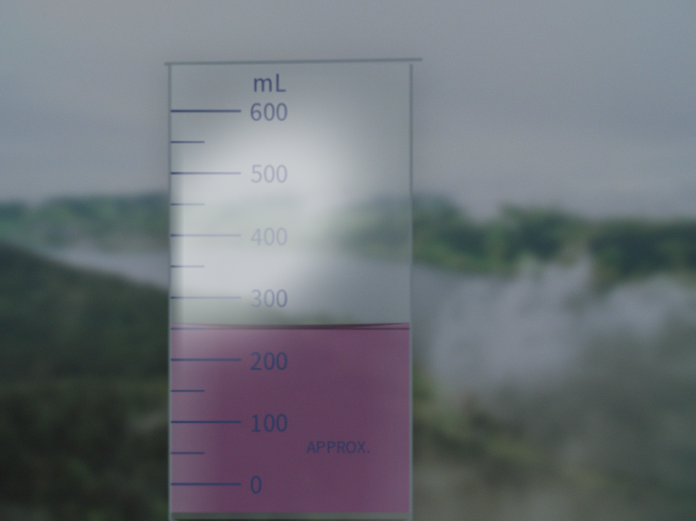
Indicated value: 250 mL
